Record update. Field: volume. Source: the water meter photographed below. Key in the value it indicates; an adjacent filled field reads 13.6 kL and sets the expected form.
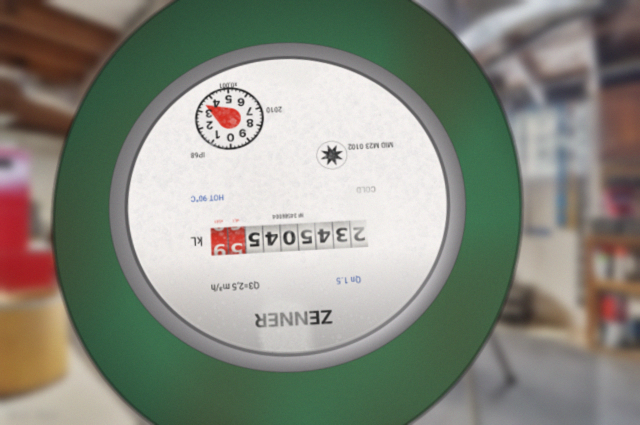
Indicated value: 2345045.593 kL
